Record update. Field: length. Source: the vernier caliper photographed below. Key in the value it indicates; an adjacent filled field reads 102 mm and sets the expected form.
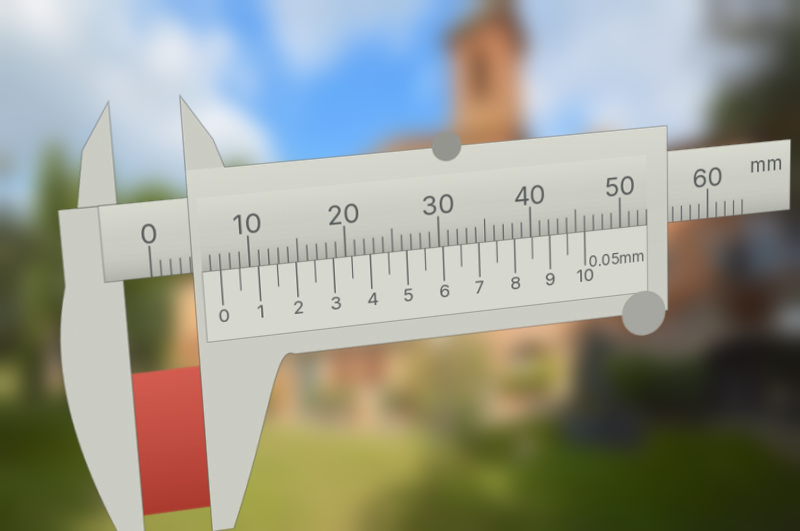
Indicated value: 7.0 mm
